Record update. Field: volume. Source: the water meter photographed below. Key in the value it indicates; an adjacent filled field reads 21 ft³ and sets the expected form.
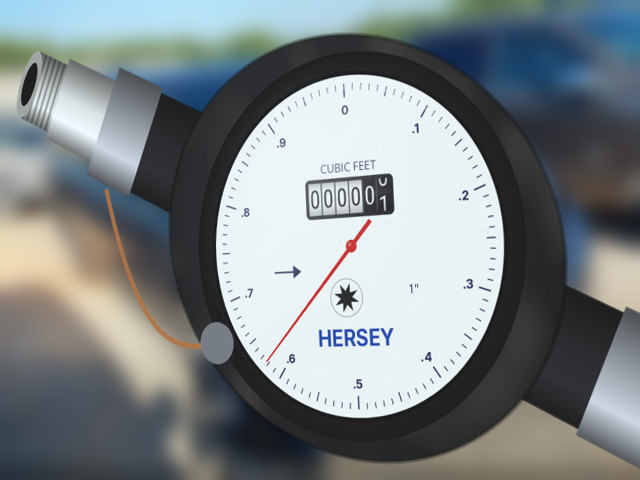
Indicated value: 0.62 ft³
